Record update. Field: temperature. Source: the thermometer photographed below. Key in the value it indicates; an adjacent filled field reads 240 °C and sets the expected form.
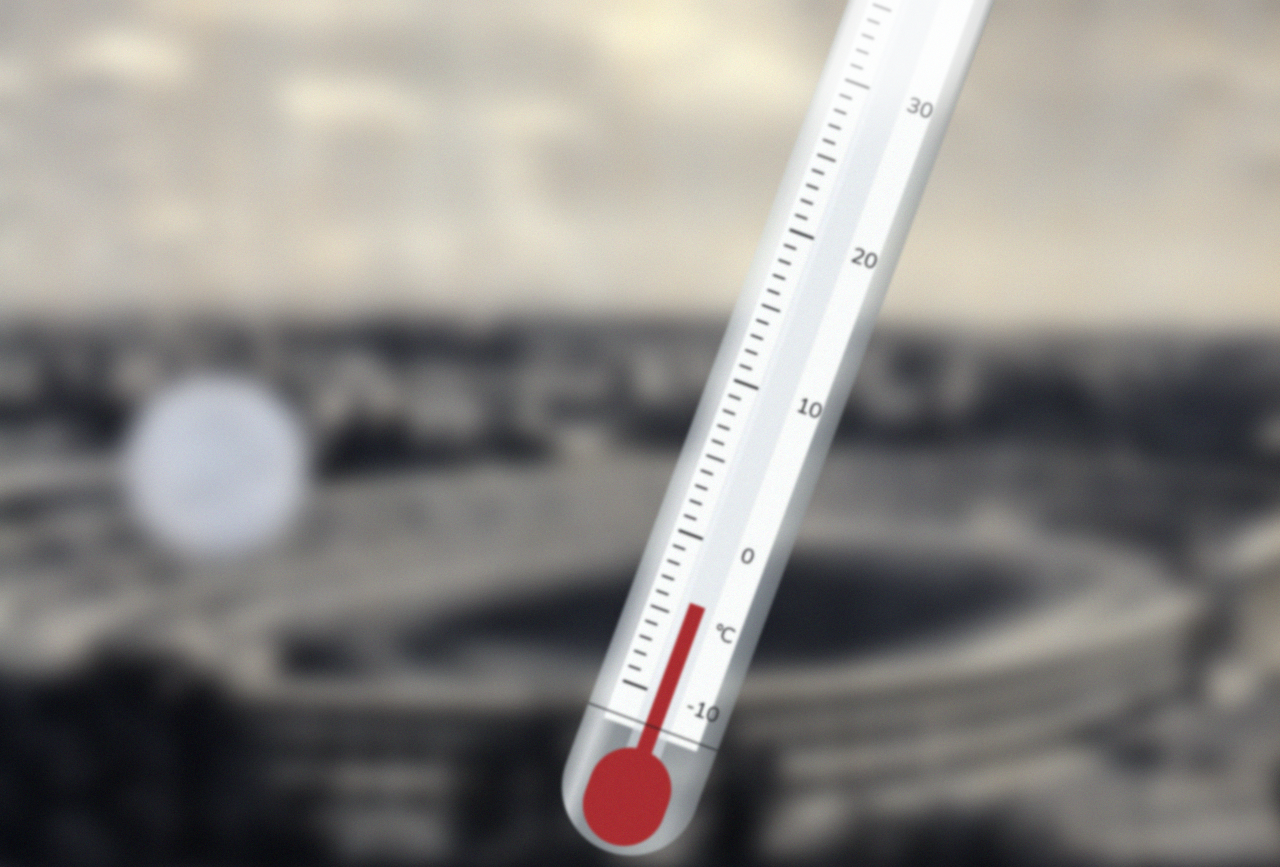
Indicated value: -4 °C
